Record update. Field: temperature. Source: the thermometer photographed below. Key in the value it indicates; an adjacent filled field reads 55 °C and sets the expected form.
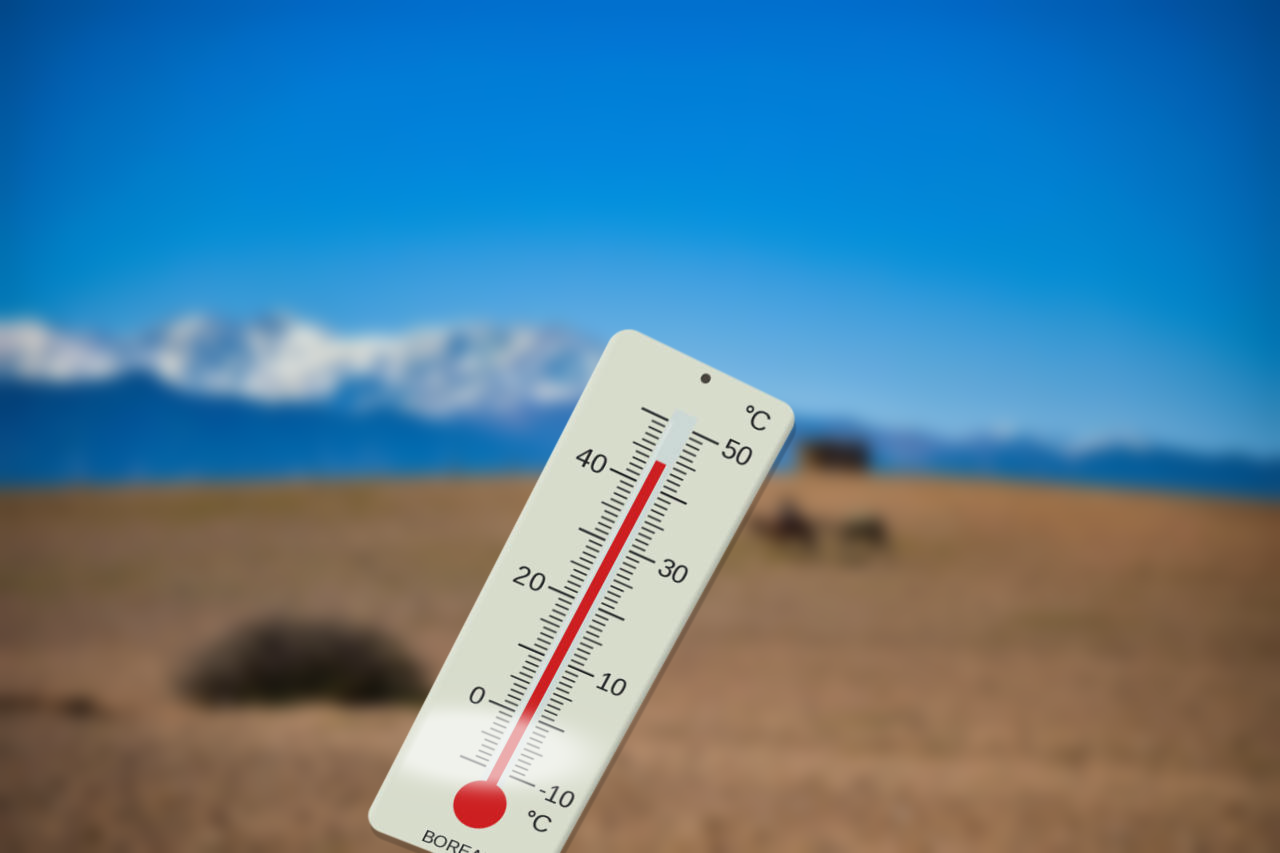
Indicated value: 44 °C
